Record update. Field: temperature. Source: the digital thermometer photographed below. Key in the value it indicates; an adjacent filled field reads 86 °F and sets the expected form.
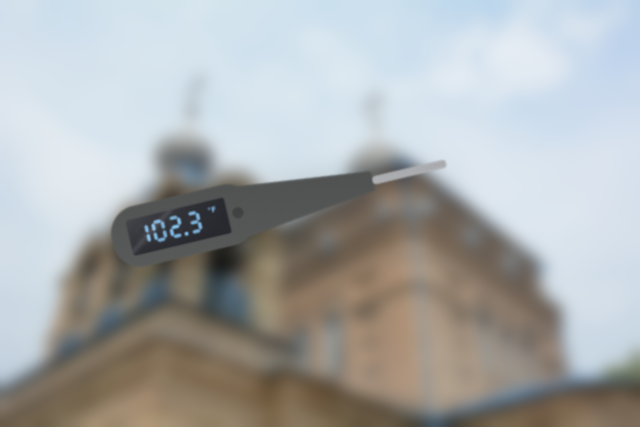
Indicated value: 102.3 °F
